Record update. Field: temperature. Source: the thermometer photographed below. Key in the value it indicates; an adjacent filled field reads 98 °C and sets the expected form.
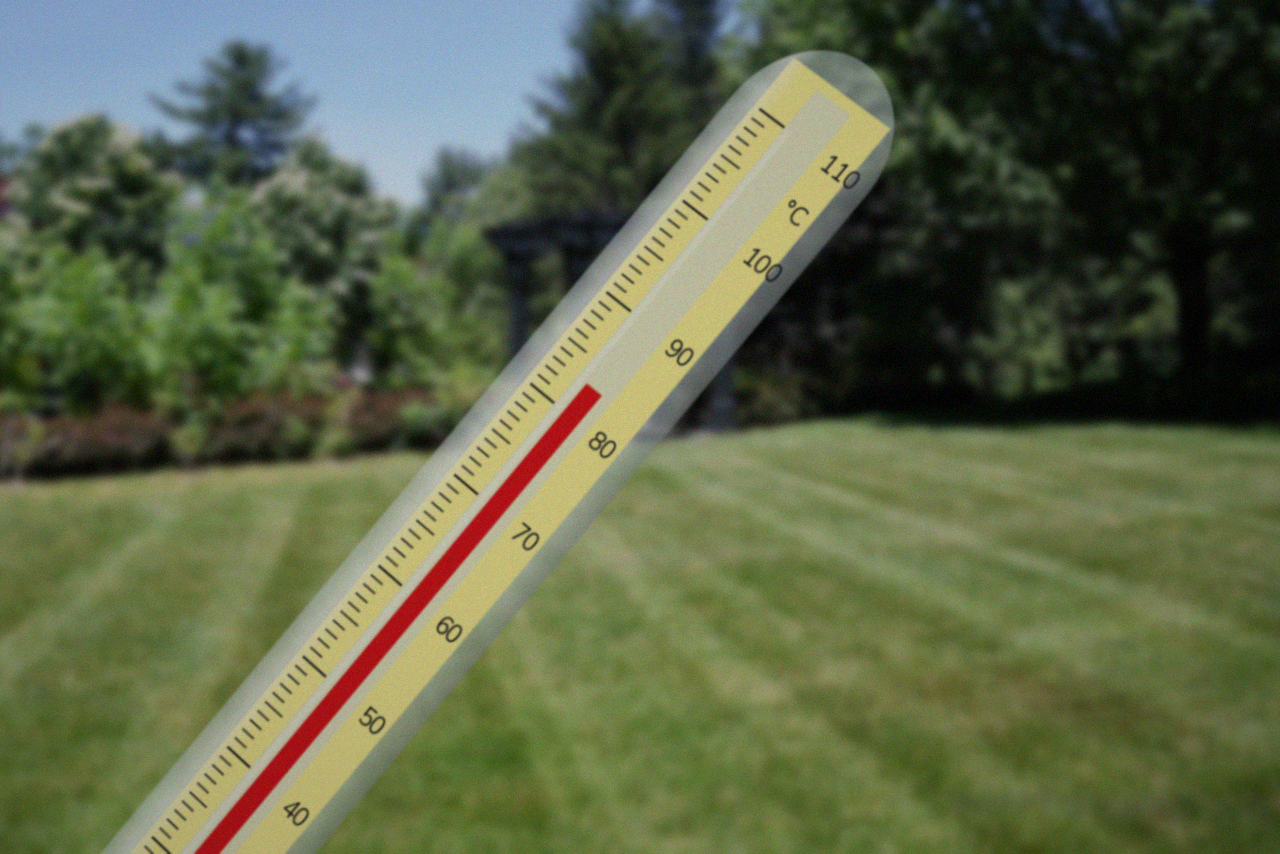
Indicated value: 83 °C
